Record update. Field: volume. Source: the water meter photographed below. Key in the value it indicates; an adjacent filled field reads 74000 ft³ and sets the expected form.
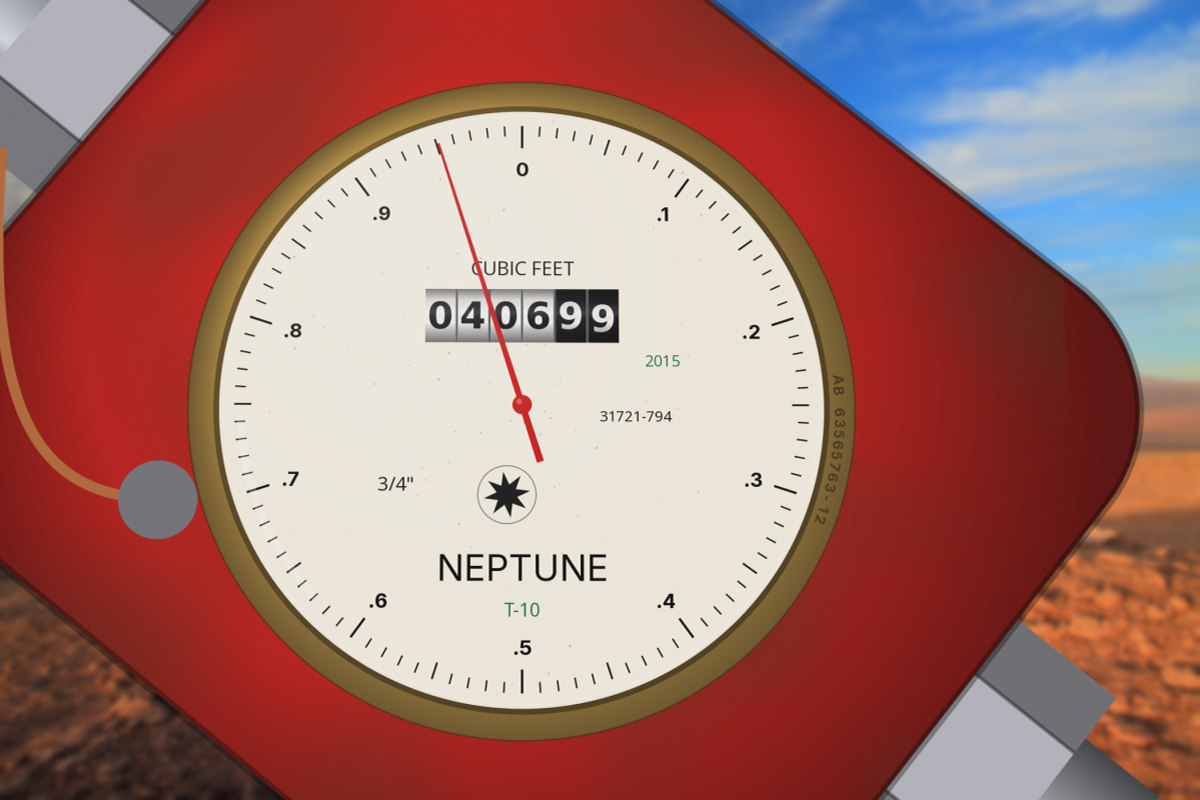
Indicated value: 40698.95 ft³
